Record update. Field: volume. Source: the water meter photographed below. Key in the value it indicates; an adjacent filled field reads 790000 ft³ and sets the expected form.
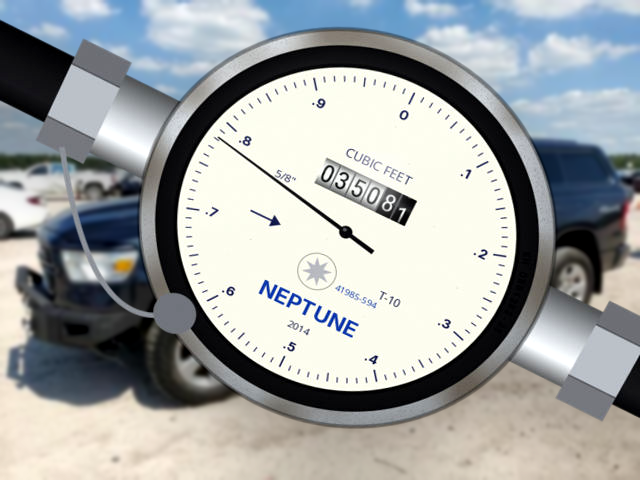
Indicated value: 35080.78 ft³
